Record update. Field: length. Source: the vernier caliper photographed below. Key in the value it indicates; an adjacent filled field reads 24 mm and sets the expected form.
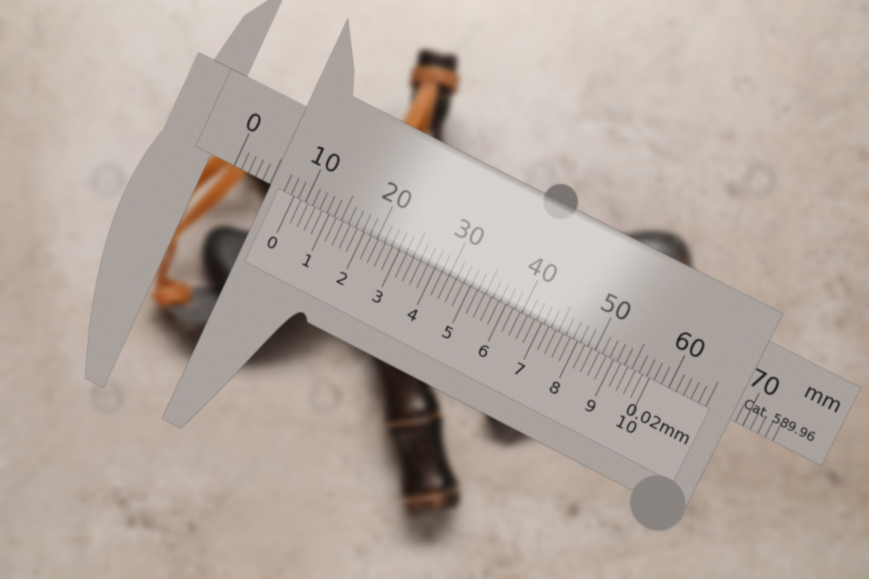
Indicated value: 8.4 mm
